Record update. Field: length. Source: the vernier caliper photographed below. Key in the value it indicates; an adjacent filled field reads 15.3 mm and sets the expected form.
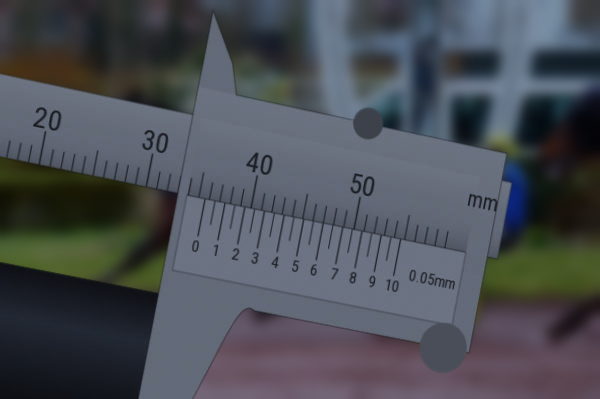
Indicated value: 35.6 mm
